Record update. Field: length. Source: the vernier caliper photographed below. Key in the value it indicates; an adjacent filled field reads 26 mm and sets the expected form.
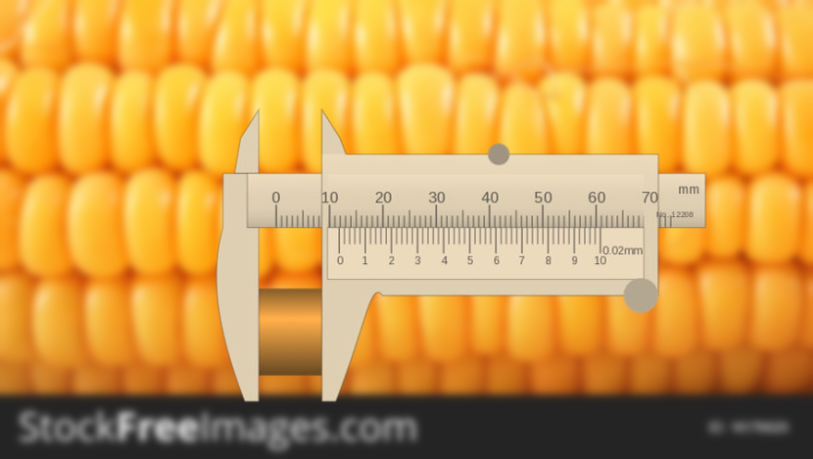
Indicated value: 11.8 mm
